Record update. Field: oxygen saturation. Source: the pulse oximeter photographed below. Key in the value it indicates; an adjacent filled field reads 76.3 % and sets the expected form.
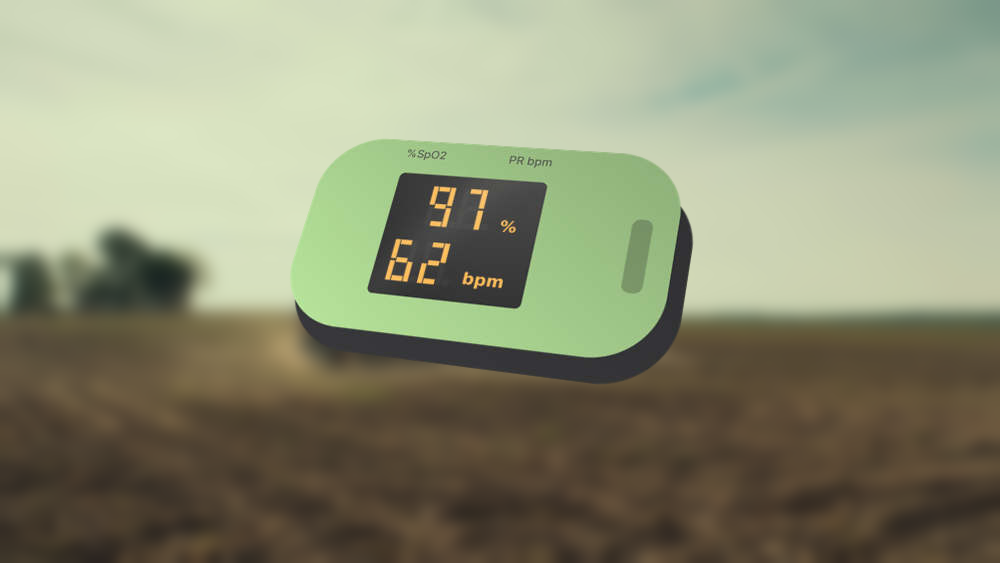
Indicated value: 97 %
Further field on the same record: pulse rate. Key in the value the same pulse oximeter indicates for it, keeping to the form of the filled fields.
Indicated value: 62 bpm
